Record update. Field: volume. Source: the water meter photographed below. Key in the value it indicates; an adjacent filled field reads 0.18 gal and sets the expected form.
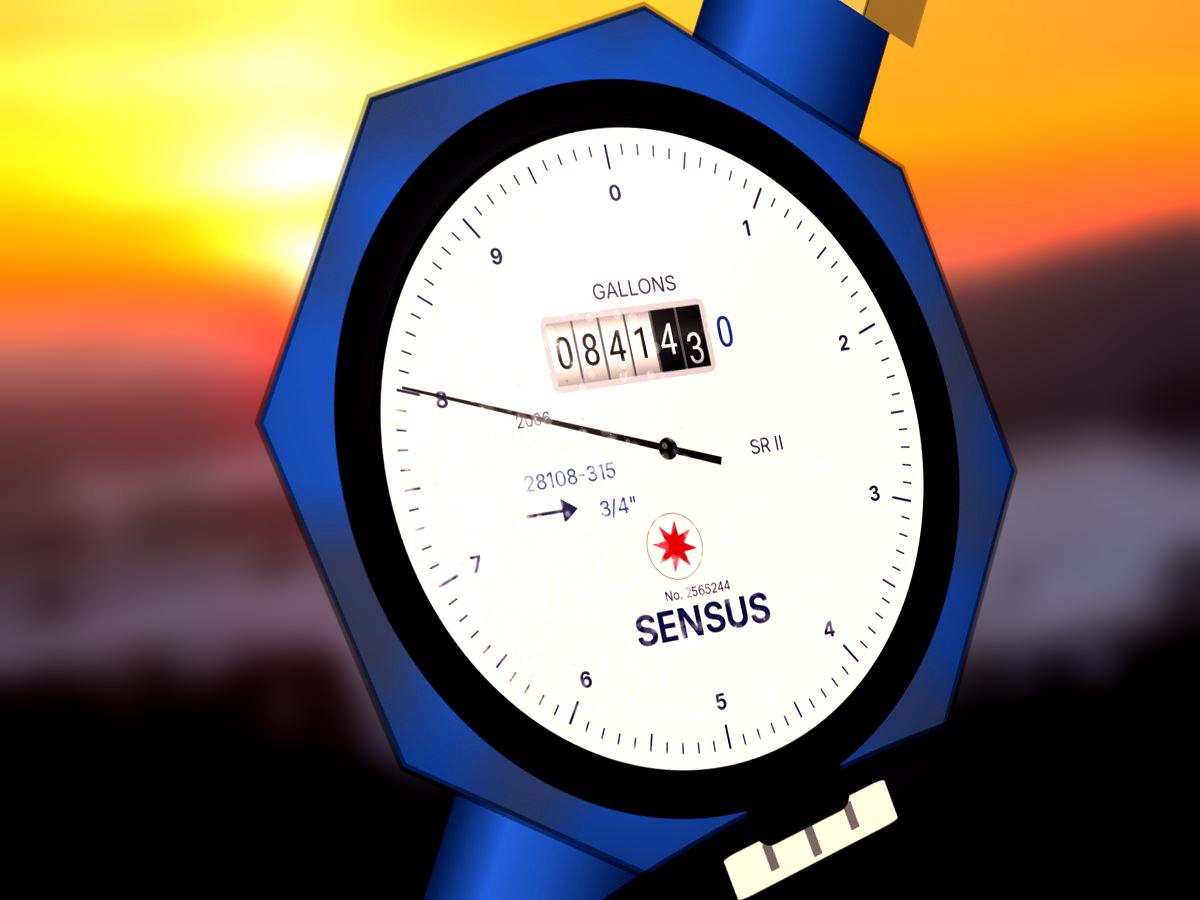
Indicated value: 841428.0 gal
